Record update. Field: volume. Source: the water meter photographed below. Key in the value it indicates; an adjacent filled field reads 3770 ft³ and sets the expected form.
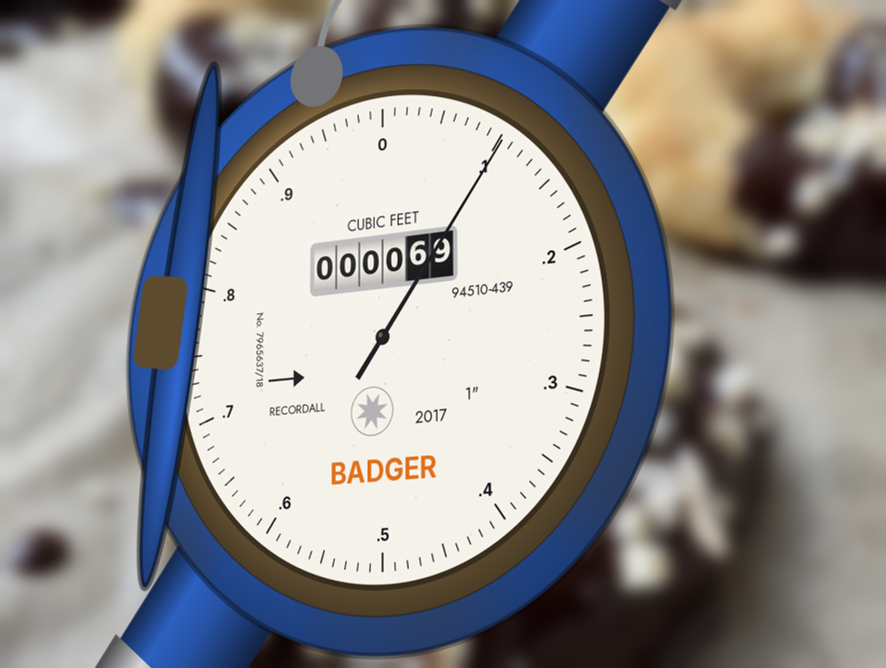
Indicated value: 69.10 ft³
